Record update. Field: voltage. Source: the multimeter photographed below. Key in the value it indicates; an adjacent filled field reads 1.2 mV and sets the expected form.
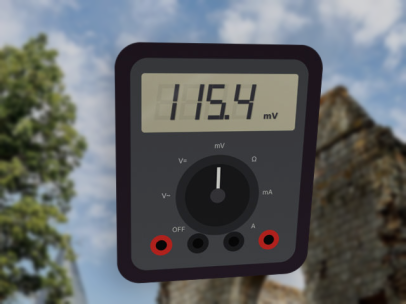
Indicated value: 115.4 mV
